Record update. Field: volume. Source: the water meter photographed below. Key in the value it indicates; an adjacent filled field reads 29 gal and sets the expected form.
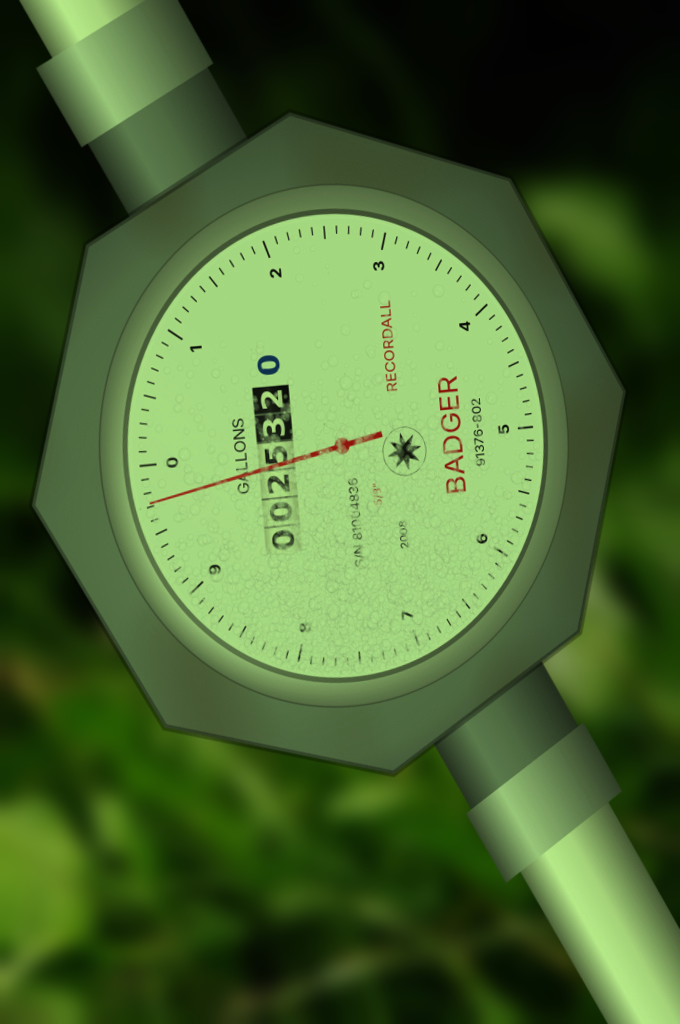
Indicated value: 25319.7 gal
